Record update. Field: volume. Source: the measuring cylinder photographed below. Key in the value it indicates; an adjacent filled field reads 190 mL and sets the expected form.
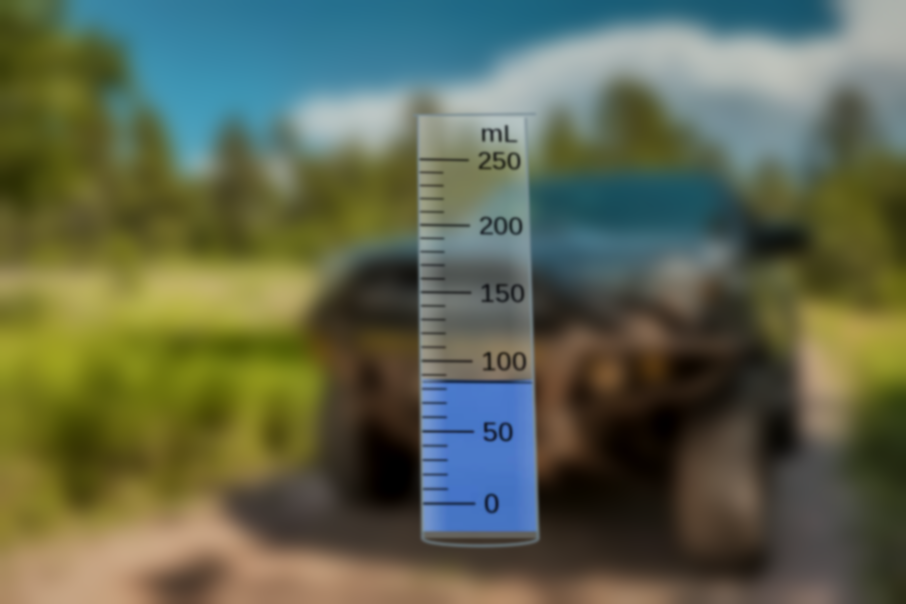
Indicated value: 85 mL
